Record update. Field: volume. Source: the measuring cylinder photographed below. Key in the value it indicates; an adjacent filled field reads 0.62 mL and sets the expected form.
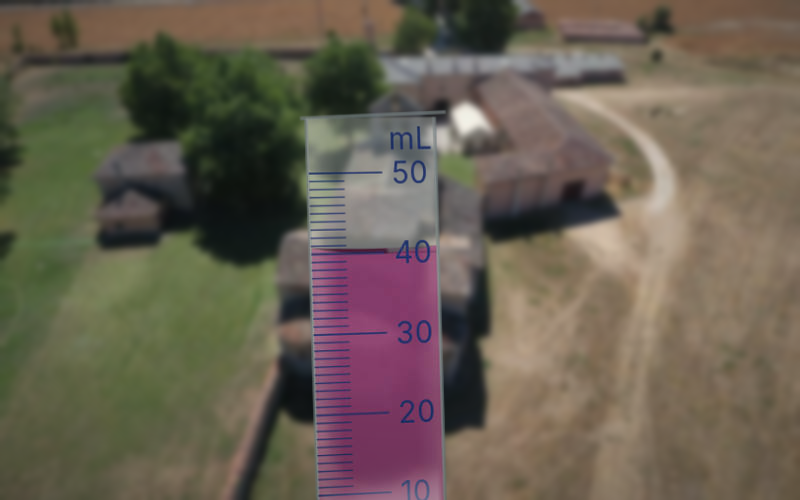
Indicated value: 40 mL
